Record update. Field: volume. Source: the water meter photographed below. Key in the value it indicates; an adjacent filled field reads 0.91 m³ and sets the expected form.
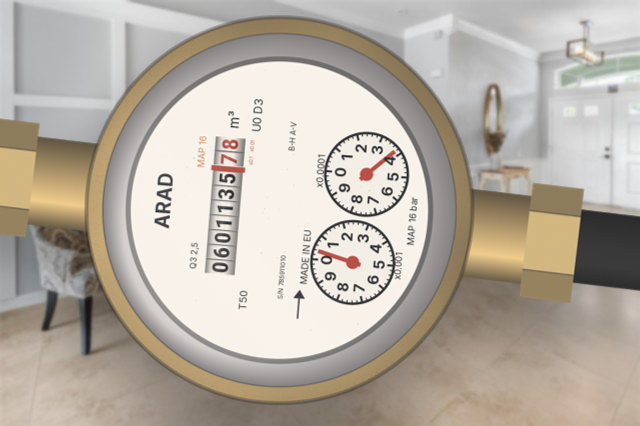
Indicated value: 601135.7803 m³
